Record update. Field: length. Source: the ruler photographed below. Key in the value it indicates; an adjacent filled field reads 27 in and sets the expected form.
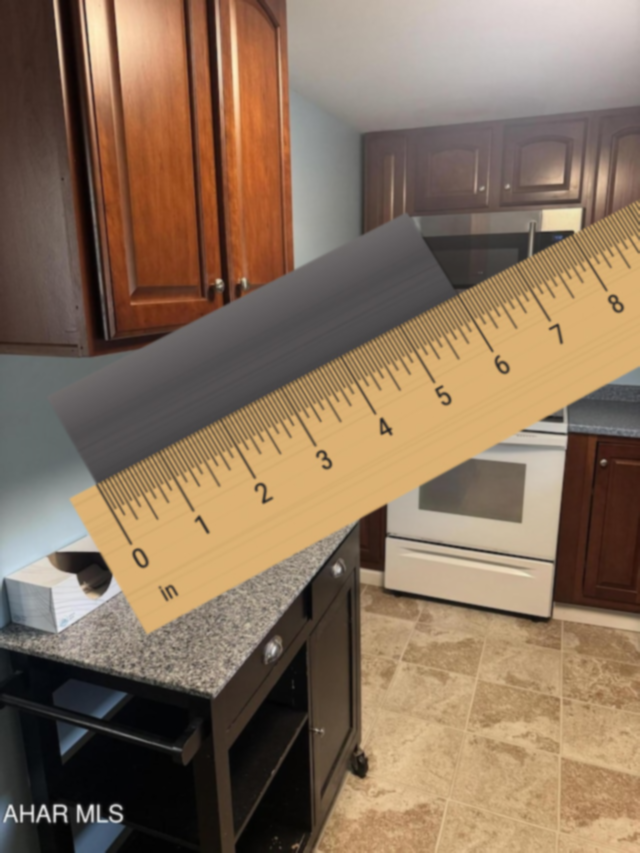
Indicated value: 6 in
